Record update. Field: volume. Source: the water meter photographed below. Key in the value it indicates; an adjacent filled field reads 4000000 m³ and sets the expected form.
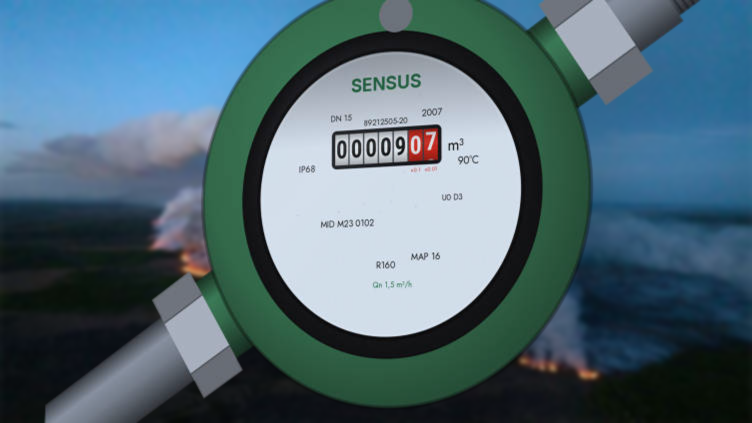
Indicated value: 9.07 m³
